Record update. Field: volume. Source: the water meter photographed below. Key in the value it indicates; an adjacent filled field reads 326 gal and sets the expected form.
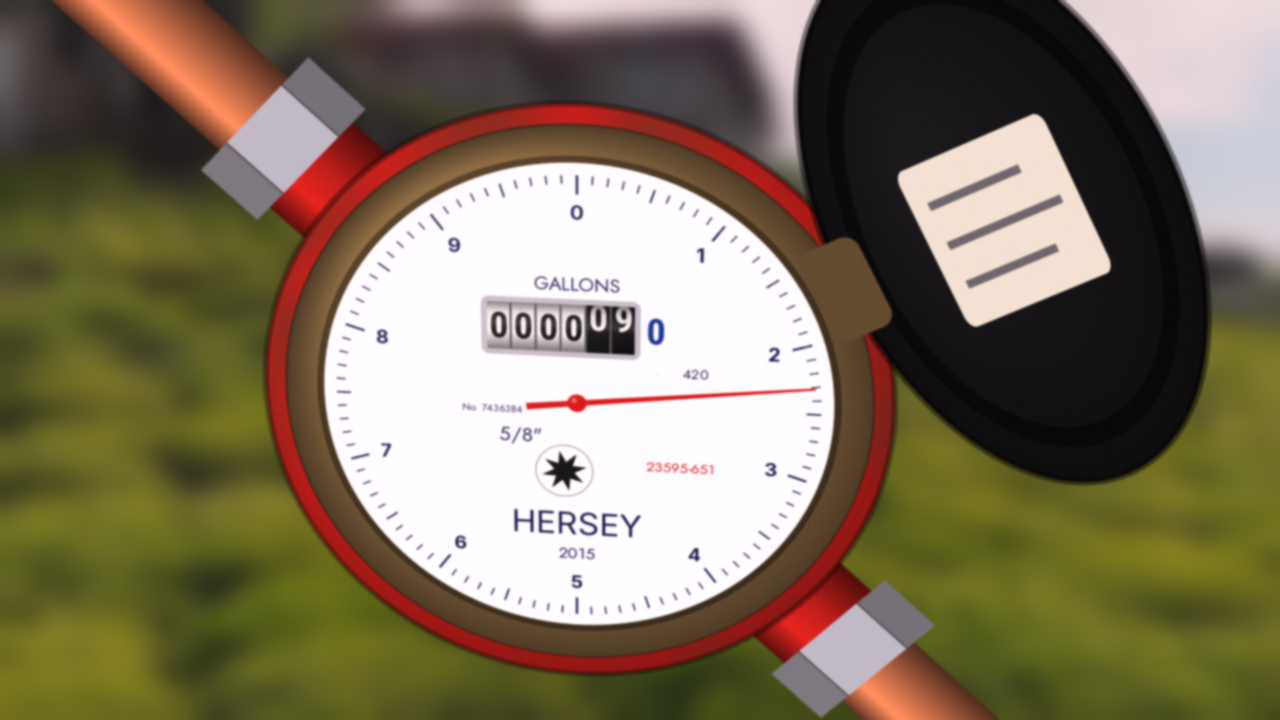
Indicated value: 92.3 gal
